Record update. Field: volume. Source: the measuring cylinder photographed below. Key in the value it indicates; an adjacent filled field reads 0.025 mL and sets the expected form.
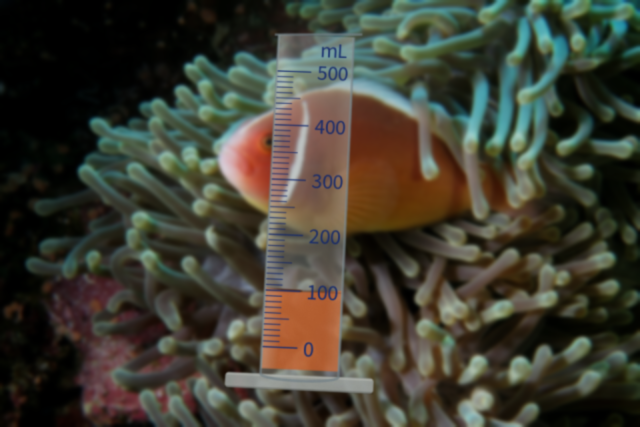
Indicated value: 100 mL
